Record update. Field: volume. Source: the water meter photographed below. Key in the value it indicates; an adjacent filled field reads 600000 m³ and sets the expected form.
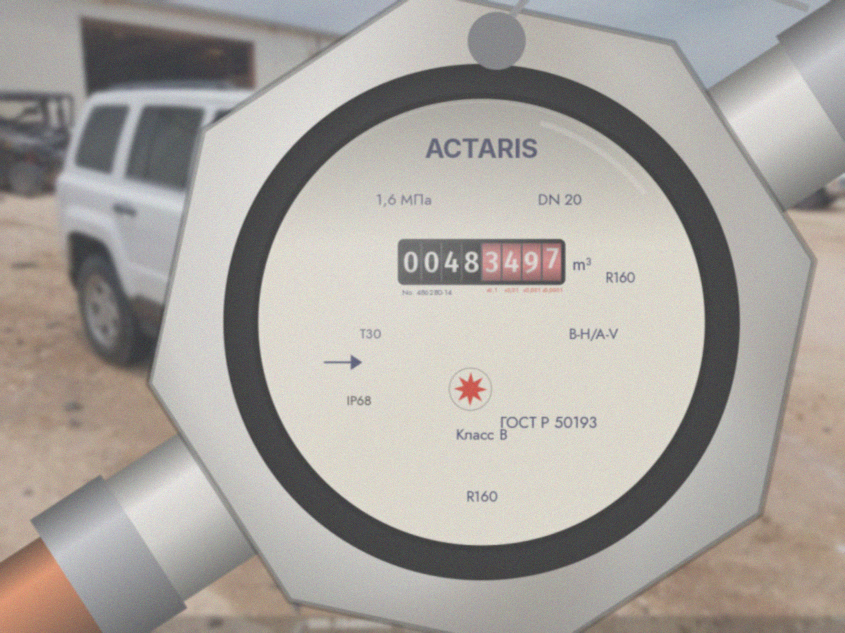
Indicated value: 48.3497 m³
